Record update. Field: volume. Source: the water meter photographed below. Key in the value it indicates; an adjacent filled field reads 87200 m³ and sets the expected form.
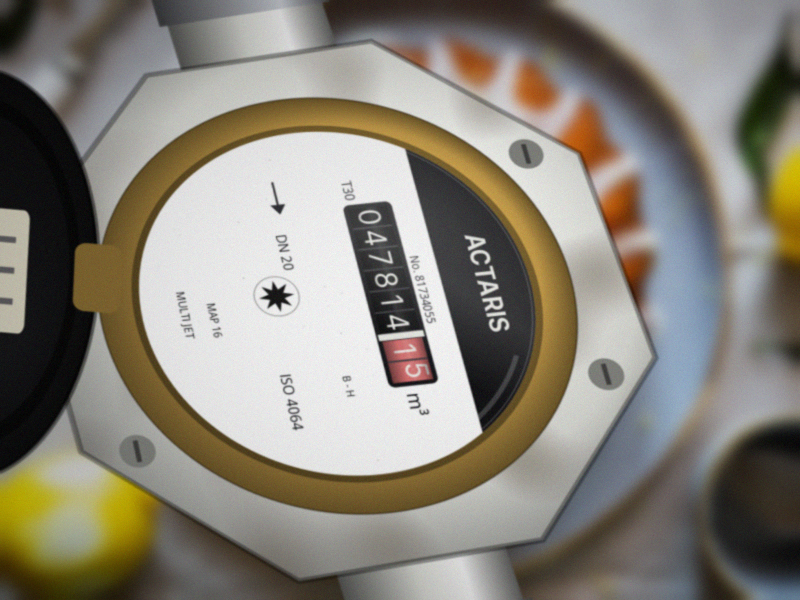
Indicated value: 47814.15 m³
